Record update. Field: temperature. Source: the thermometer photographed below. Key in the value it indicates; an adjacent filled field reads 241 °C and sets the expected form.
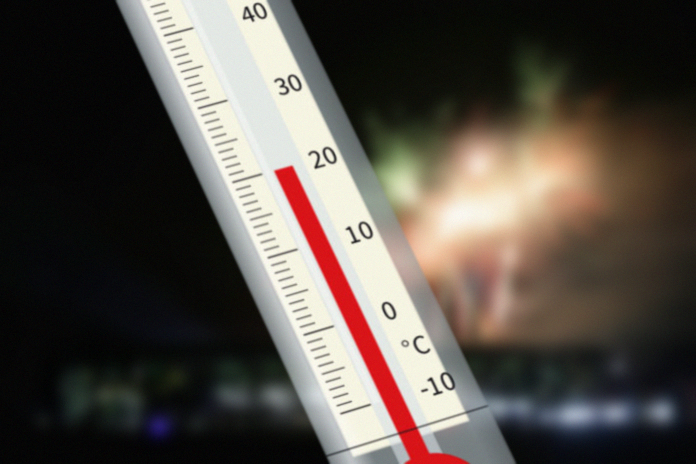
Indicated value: 20 °C
